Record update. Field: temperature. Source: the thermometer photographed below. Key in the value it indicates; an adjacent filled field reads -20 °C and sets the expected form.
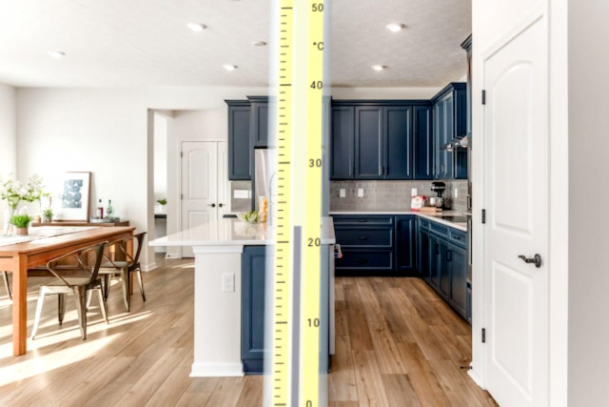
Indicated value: 22 °C
